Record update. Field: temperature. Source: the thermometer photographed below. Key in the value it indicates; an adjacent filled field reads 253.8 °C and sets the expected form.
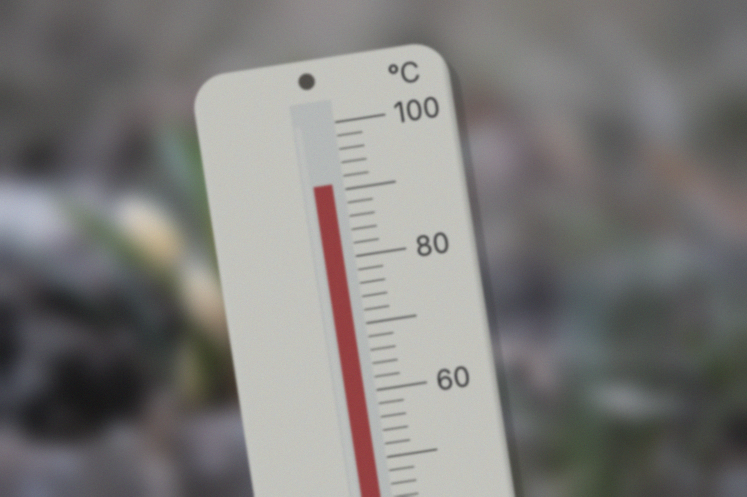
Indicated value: 91 °C
